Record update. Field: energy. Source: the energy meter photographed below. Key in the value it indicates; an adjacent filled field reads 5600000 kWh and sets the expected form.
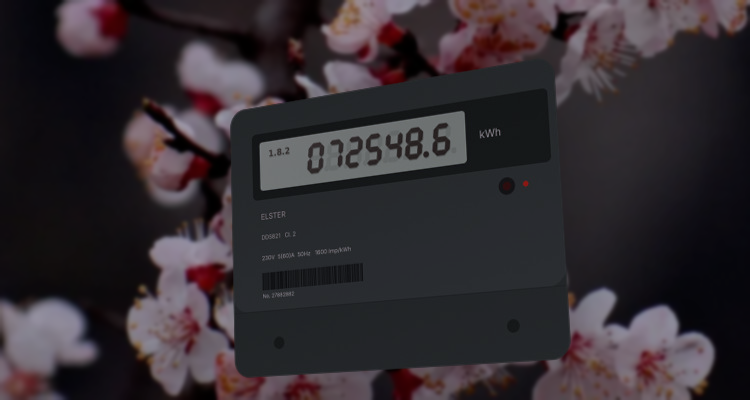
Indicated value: 72548.6 kWh
